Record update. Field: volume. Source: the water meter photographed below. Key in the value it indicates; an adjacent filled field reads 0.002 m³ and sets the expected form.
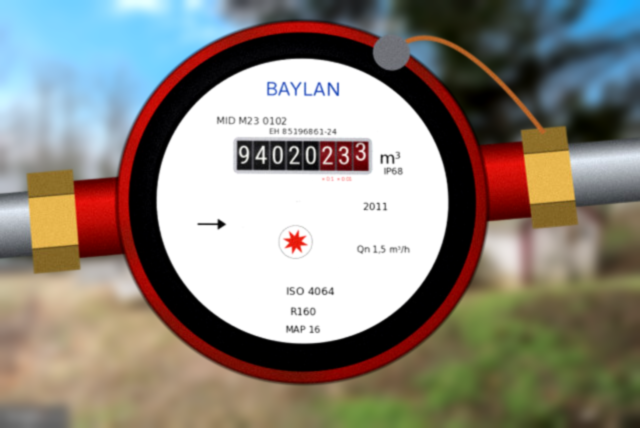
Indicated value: 94020.233 m³
